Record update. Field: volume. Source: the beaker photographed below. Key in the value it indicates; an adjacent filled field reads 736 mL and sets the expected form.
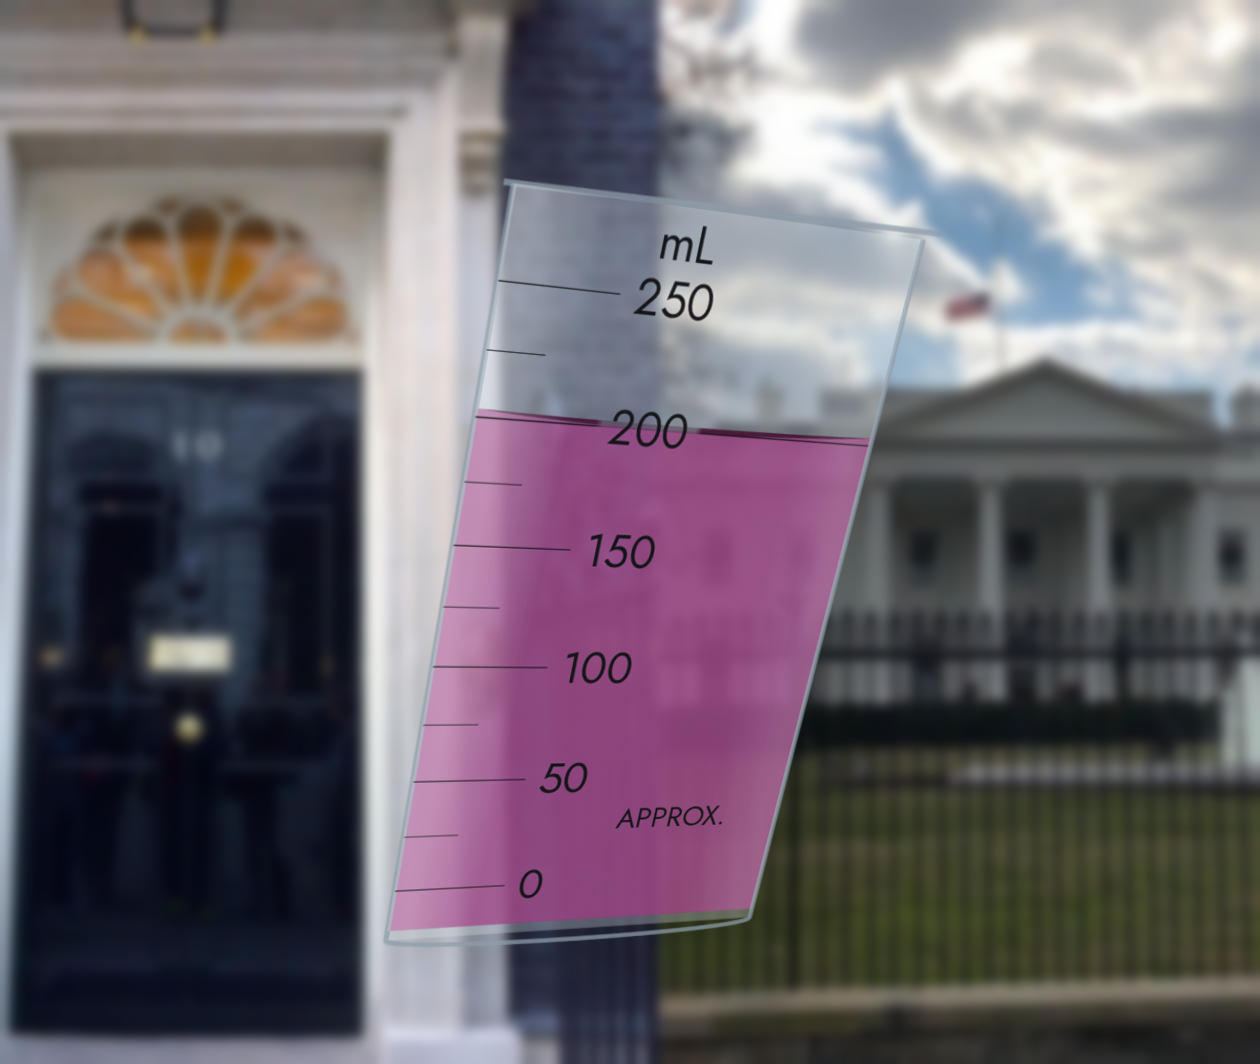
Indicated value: 200 mL
